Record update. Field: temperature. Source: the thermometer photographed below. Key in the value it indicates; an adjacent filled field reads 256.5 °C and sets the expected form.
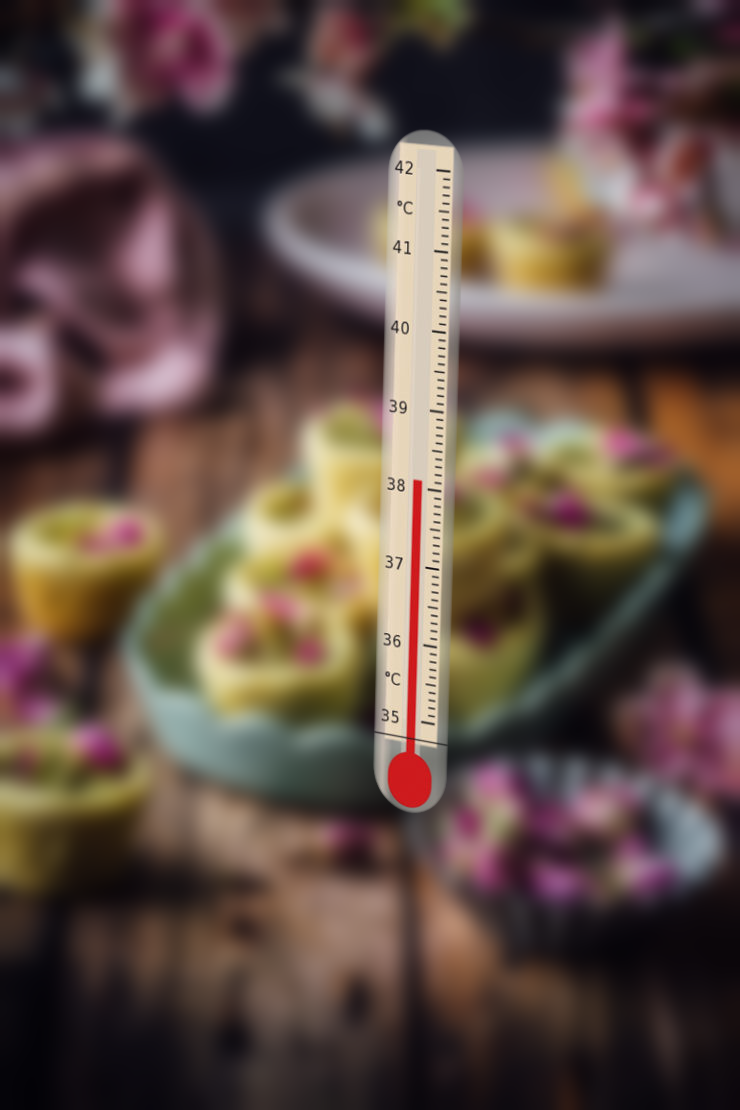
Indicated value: 38.1 °C
